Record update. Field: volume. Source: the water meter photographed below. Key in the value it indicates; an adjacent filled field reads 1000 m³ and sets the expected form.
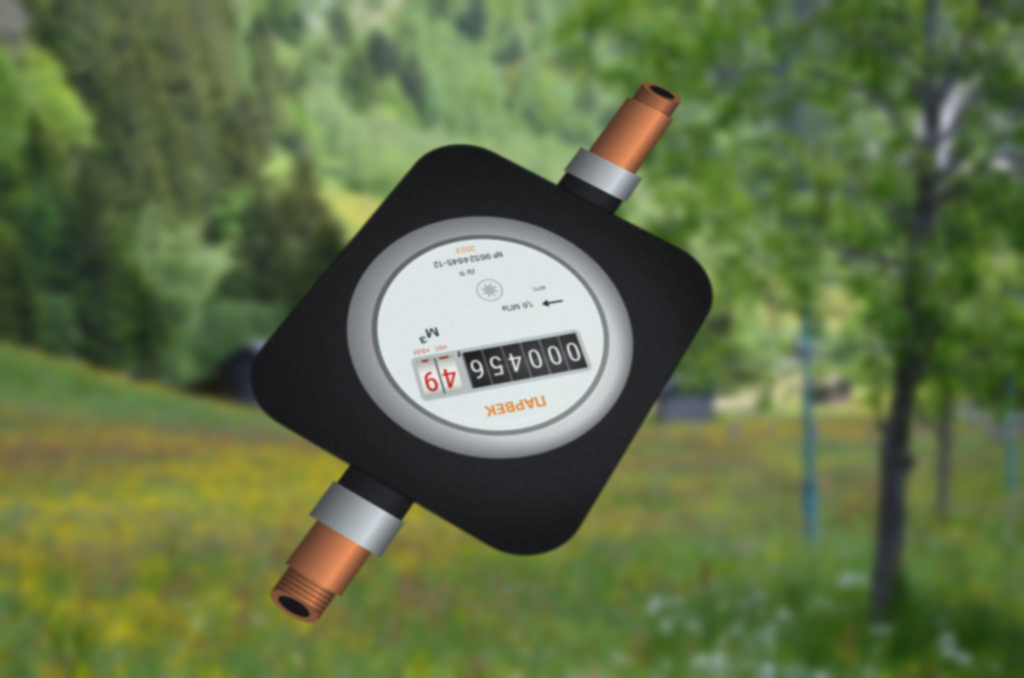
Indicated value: 456.49 m³
